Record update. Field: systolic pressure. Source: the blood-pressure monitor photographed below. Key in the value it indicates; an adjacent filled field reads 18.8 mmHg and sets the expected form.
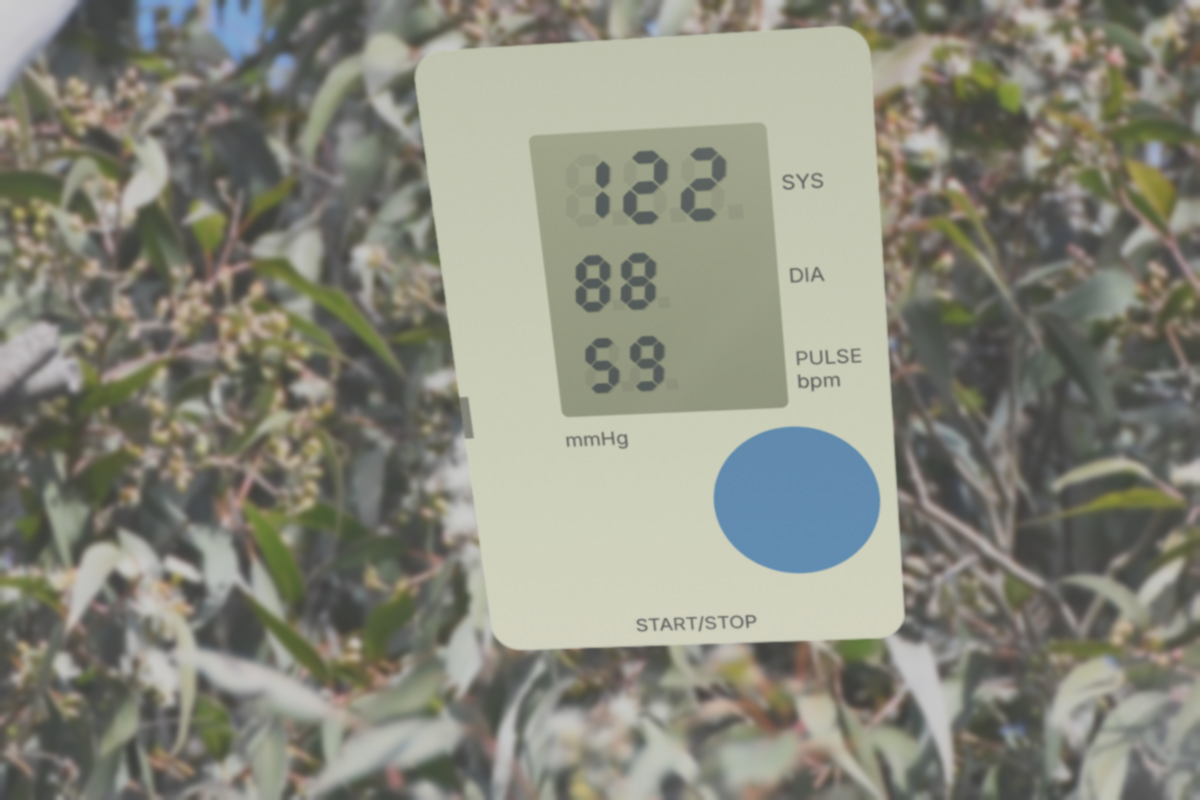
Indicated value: 122 mmHg
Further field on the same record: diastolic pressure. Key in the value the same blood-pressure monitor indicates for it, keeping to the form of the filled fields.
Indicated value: 88 mmHg
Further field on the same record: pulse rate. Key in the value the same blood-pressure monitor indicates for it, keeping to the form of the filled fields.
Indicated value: 59 bpm
